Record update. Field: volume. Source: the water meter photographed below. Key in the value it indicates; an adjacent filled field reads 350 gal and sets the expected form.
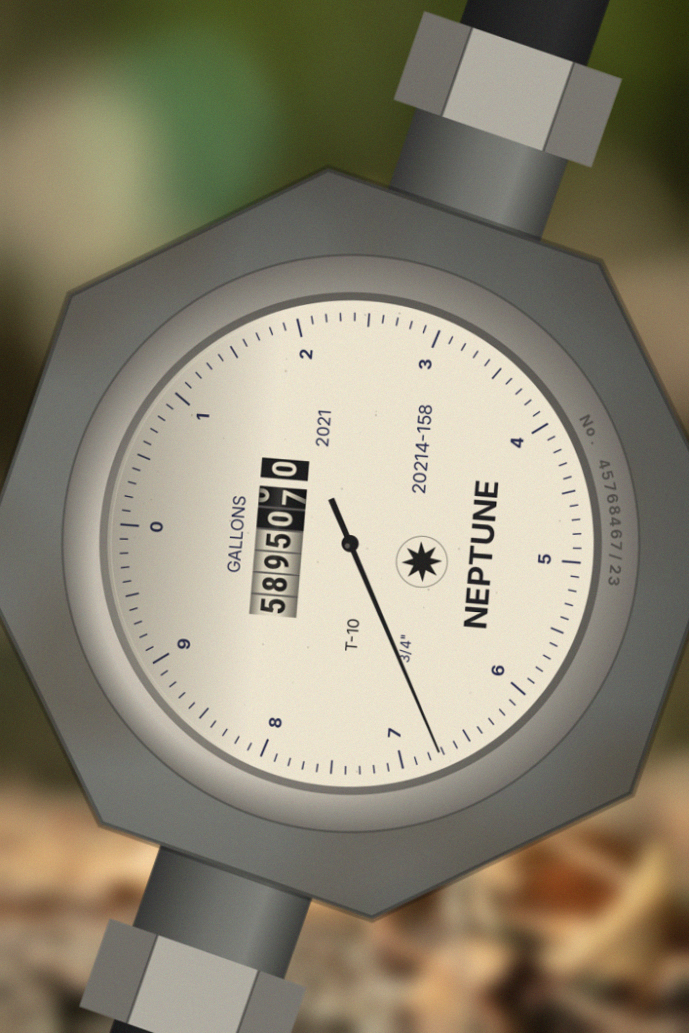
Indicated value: 5895066.7 gal
